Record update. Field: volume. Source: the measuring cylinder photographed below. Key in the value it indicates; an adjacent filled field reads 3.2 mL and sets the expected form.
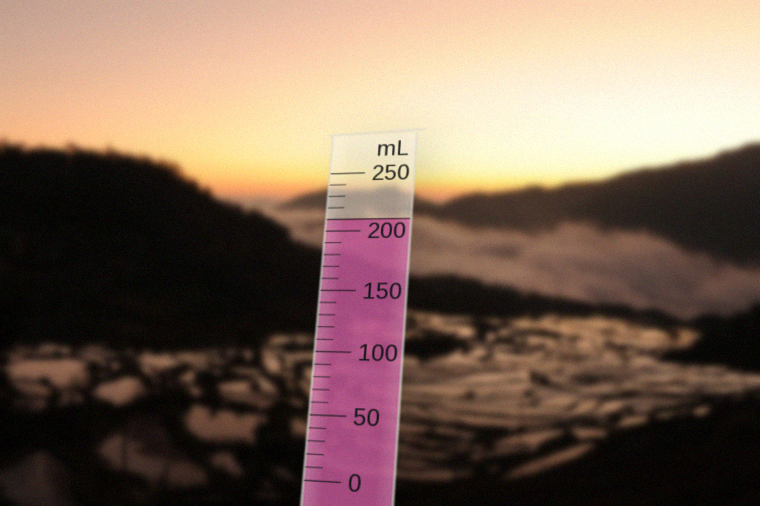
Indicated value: 210 mL
